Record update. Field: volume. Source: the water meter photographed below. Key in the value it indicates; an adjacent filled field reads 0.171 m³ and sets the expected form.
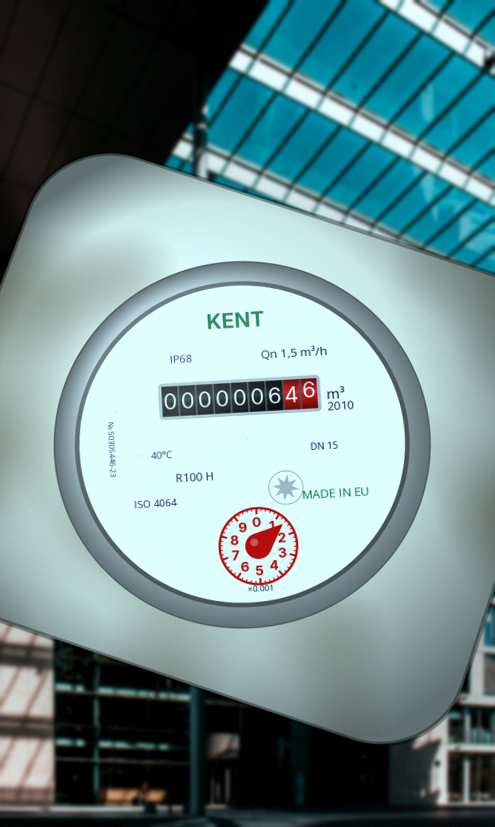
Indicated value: 6.461 m³
